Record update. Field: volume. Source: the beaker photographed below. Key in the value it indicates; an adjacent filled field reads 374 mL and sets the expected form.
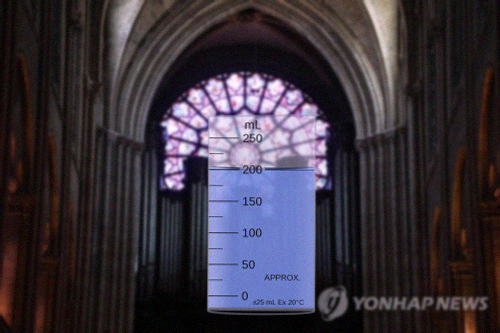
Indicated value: 200 mL
